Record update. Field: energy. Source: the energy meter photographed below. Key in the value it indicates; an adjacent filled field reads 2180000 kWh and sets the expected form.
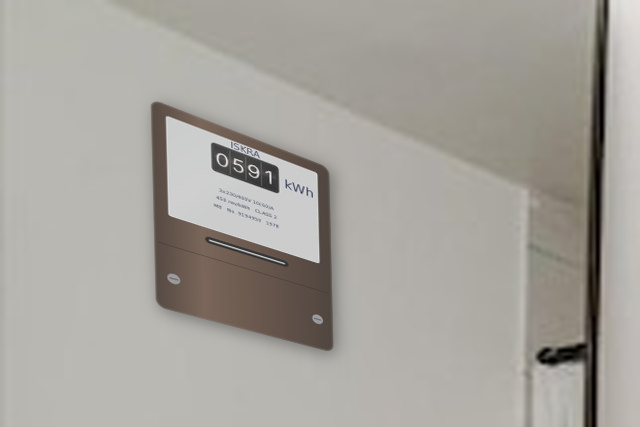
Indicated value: 591 kWh
